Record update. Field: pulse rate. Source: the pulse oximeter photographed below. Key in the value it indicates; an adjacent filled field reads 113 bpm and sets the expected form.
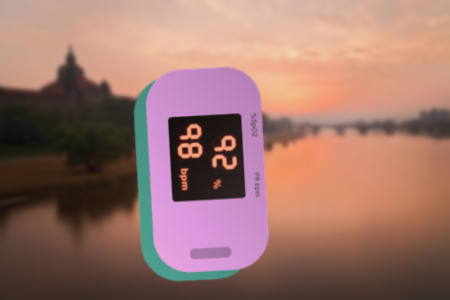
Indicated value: 98 bpm
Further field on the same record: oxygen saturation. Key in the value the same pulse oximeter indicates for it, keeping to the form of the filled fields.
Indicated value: 92 %
